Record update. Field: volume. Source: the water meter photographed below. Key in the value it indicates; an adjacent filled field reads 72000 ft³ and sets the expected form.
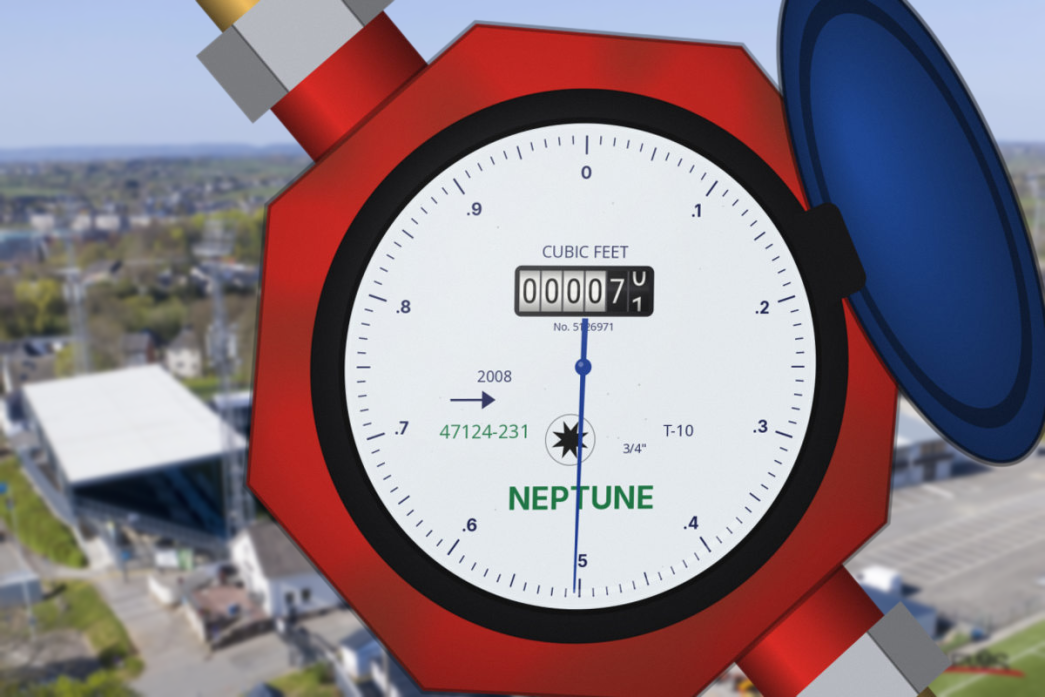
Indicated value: 70.50 ft³
